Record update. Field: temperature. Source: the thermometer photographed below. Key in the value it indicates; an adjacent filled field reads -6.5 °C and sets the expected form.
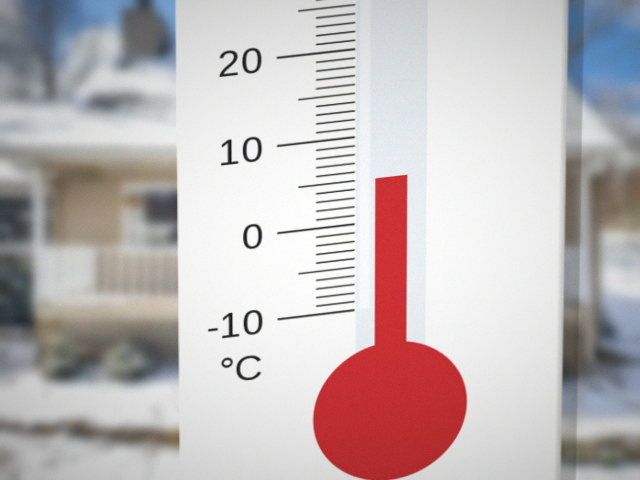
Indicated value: 5 °C
